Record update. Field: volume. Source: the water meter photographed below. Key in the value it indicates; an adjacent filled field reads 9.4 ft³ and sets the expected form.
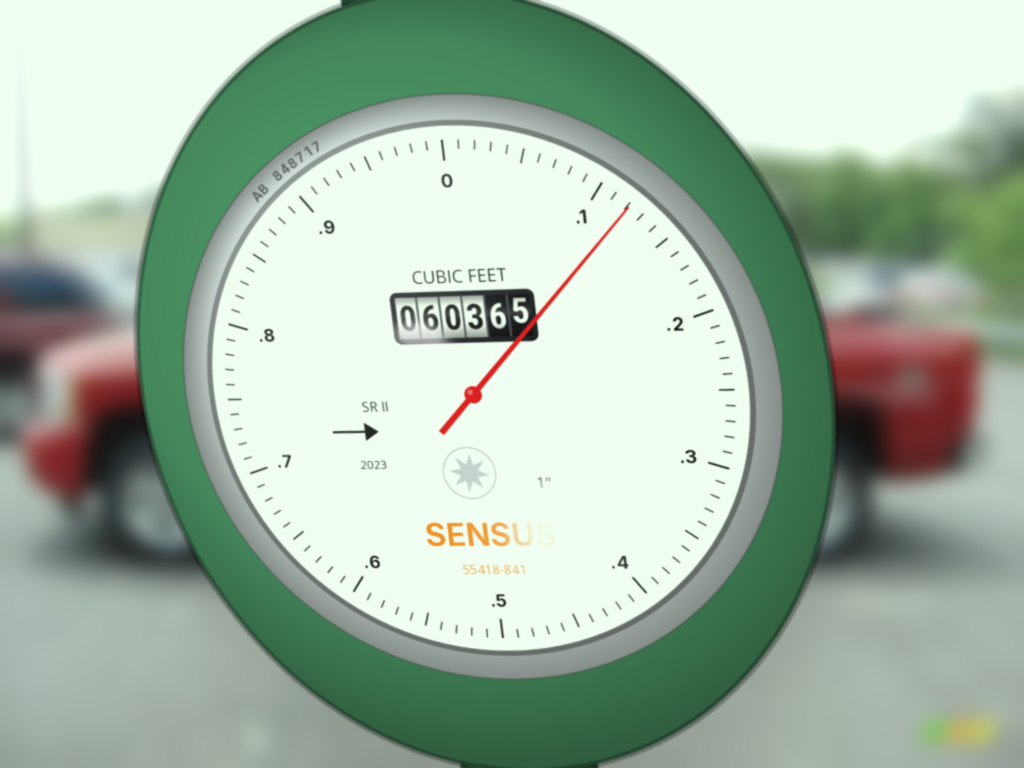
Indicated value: 60365.12 ft³
